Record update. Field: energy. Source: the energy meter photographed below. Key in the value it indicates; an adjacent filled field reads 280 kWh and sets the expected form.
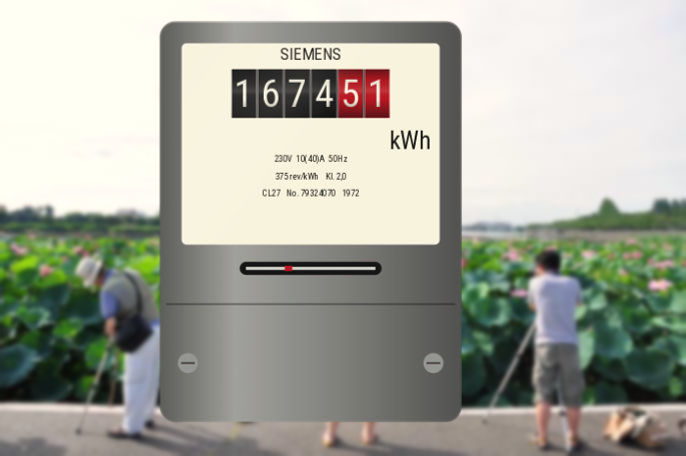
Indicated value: 1674.51 kWh
